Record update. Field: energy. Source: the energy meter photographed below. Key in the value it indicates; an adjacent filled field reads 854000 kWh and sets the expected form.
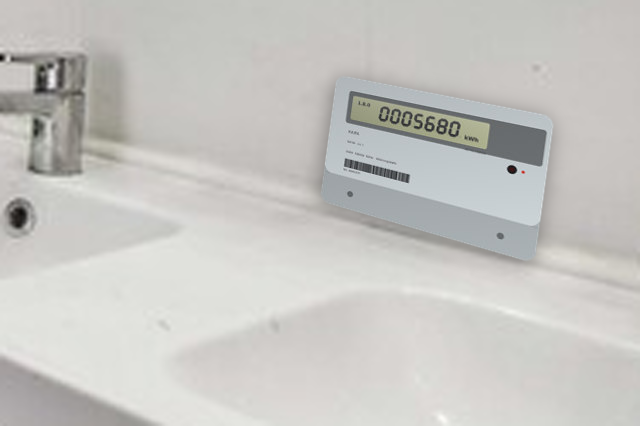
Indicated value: 5680 kWh
